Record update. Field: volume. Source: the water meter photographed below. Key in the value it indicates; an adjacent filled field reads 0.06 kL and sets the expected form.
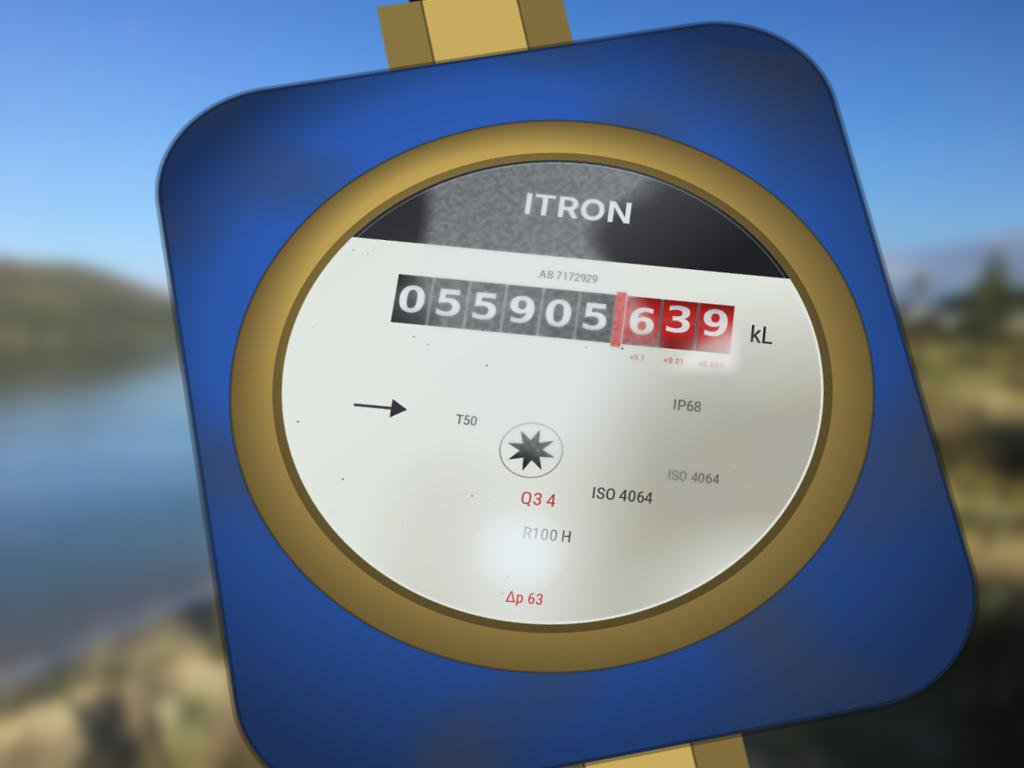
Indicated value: 55905.639 kL
